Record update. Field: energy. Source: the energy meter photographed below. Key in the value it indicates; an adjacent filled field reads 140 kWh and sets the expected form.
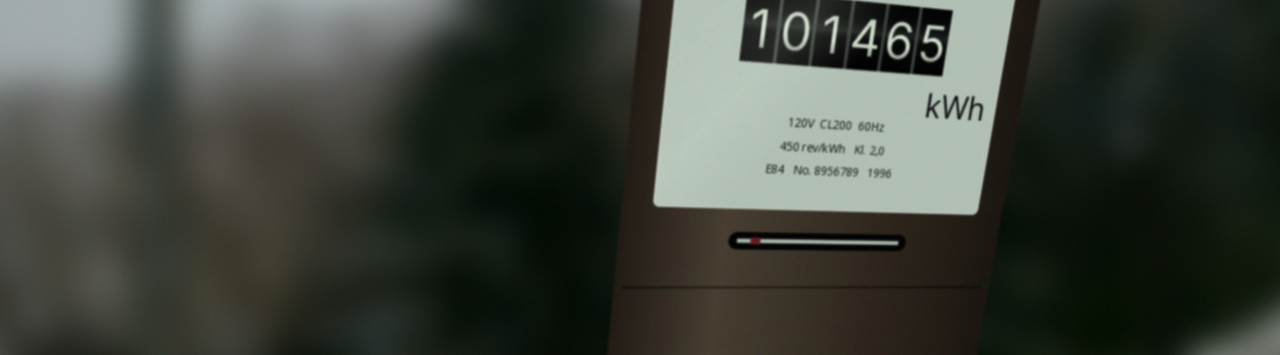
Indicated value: 101465 kWh
